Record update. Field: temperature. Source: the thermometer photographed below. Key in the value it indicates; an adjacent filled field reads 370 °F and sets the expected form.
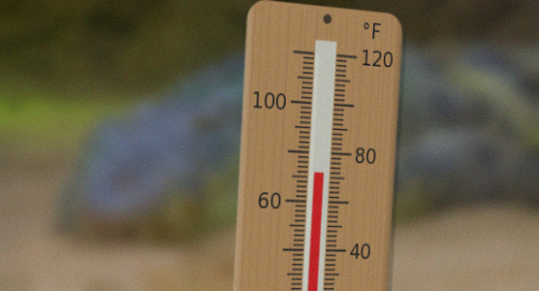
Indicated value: 72 °F
